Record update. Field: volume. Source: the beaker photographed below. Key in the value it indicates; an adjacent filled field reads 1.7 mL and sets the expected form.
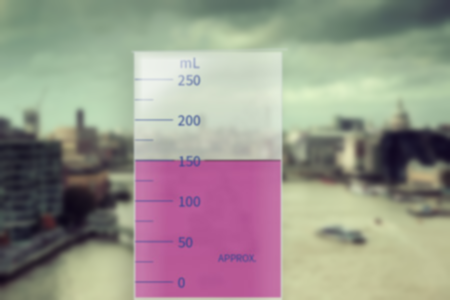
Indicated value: 150 mL
